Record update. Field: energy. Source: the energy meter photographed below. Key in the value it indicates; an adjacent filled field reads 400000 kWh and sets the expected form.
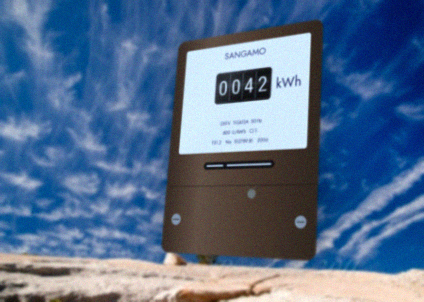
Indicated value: 42 kWh
